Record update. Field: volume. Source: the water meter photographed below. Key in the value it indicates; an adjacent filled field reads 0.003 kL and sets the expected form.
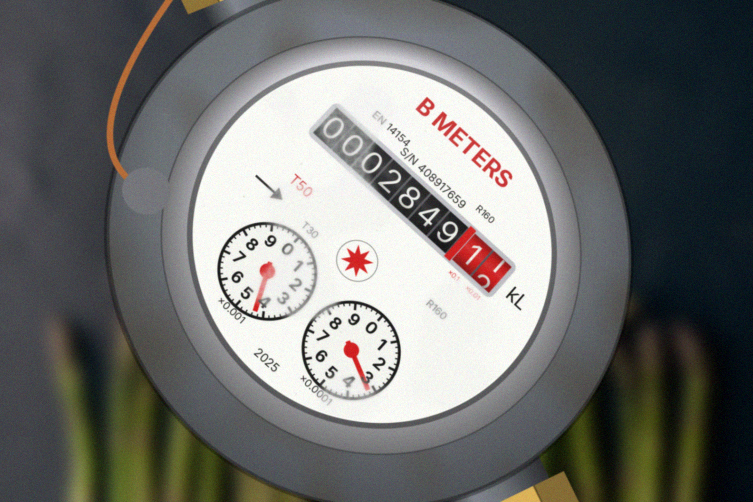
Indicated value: 2849.1143 kL
